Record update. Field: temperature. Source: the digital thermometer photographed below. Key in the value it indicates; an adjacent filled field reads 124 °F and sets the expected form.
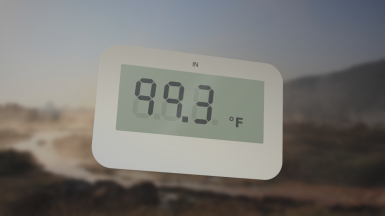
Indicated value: 99.3 °F
